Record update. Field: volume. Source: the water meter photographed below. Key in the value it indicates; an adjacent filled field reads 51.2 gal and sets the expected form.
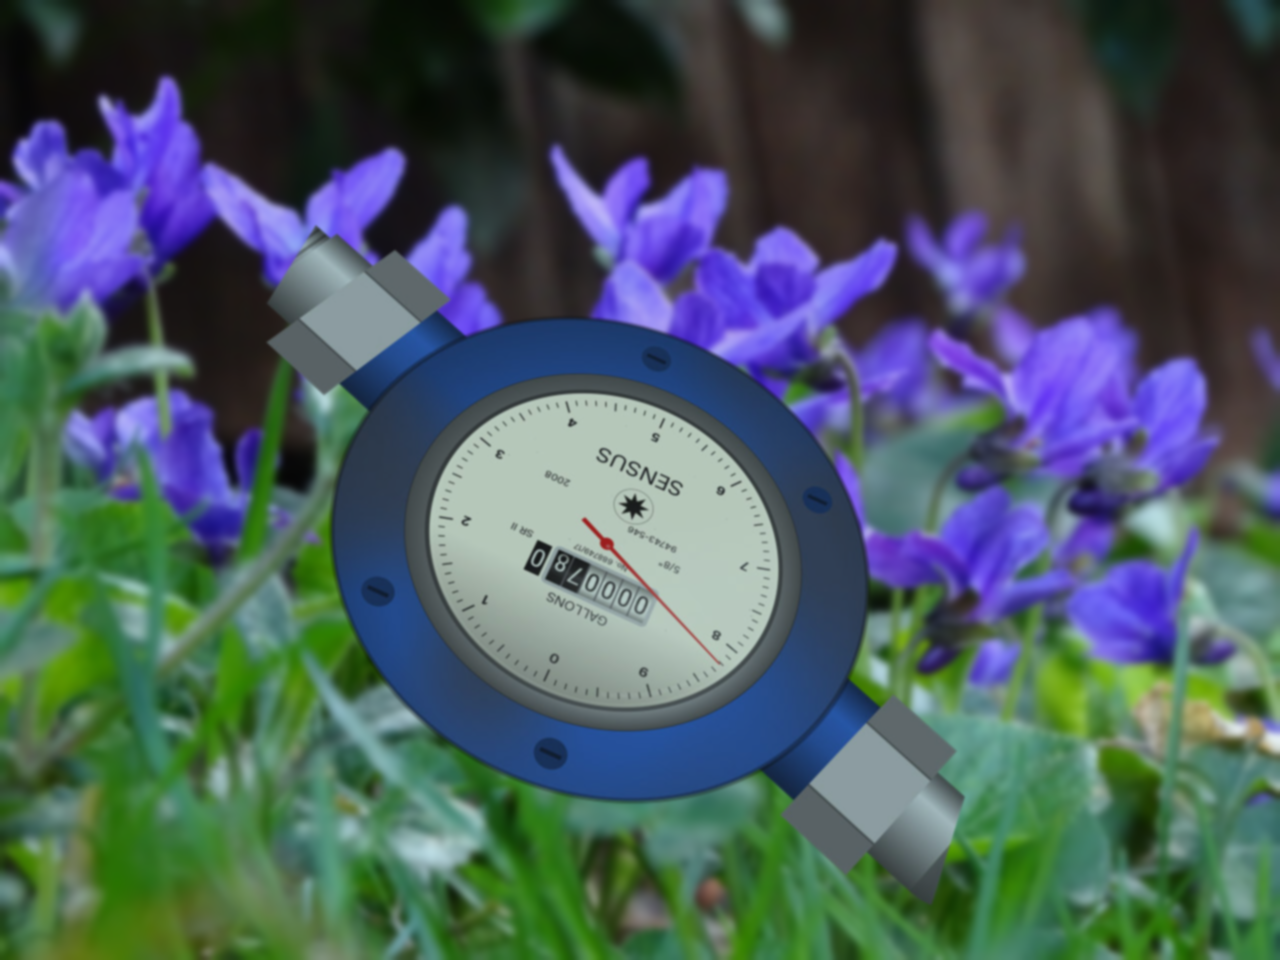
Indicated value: 778.2 gal
